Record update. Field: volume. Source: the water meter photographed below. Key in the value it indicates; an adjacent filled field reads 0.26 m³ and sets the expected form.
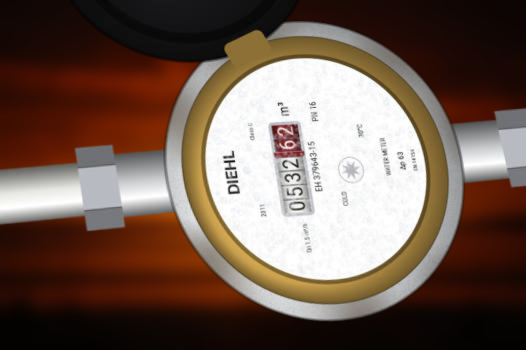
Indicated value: 532.62 m³
